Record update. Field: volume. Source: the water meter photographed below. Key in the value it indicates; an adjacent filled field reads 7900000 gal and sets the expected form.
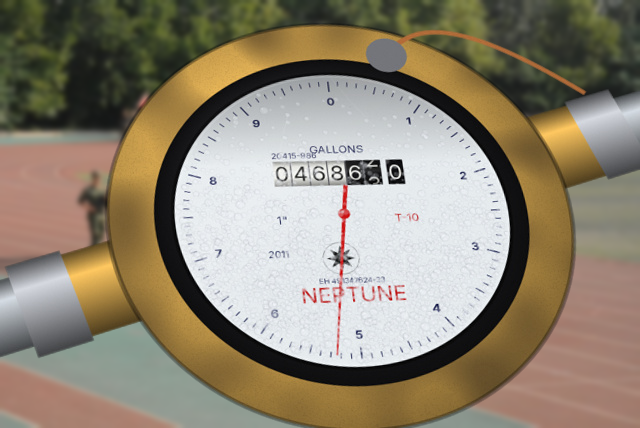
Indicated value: 468625.2 gal
